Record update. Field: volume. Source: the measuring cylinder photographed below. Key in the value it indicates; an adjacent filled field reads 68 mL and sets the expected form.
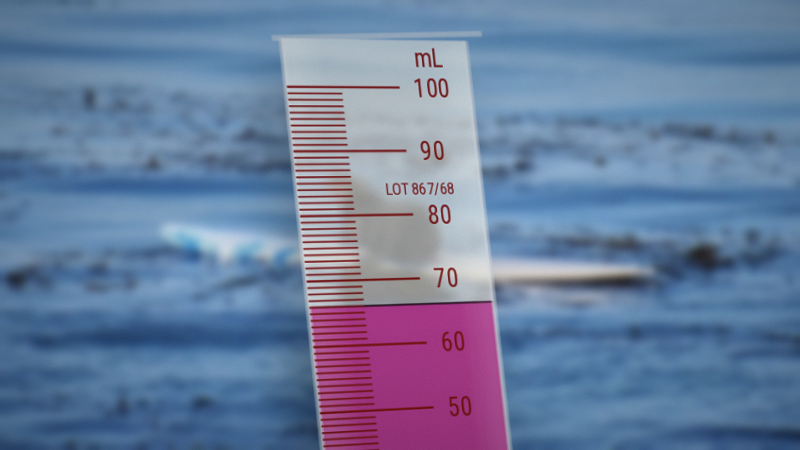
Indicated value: 66 mL
